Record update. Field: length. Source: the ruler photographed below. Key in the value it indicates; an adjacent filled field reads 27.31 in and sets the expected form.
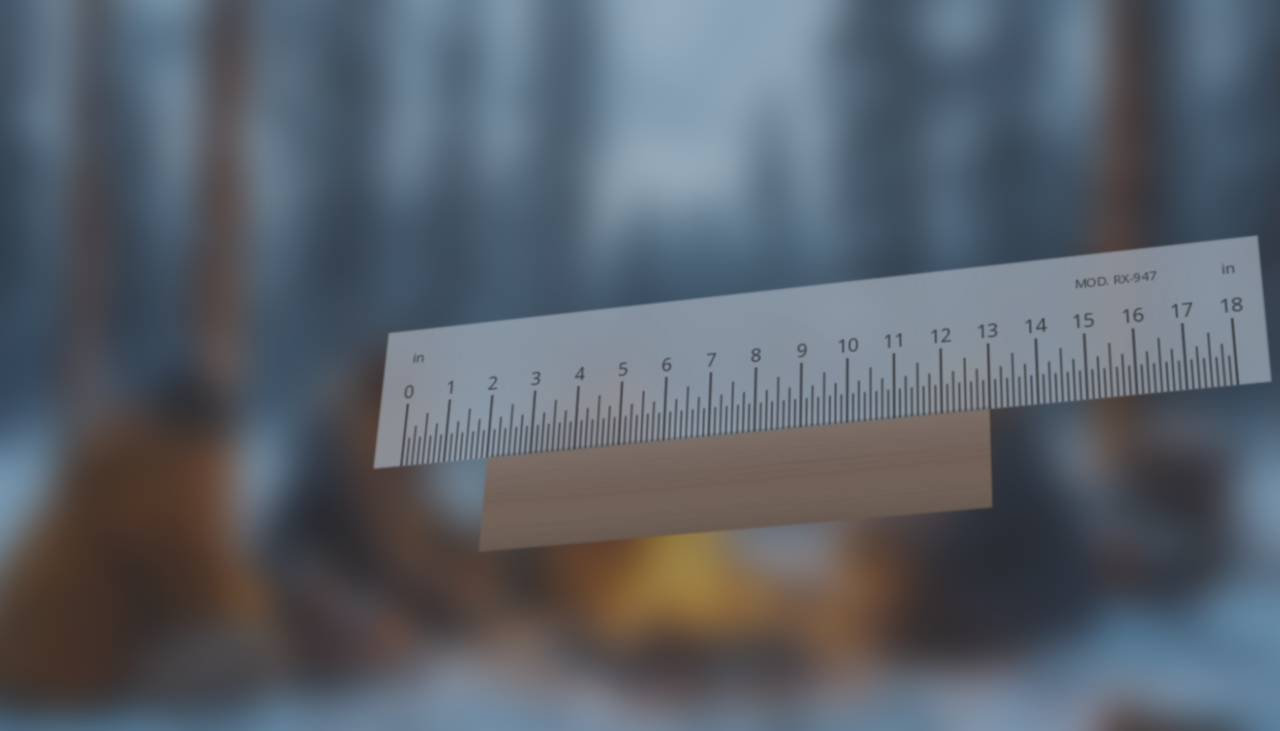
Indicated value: 11 in
